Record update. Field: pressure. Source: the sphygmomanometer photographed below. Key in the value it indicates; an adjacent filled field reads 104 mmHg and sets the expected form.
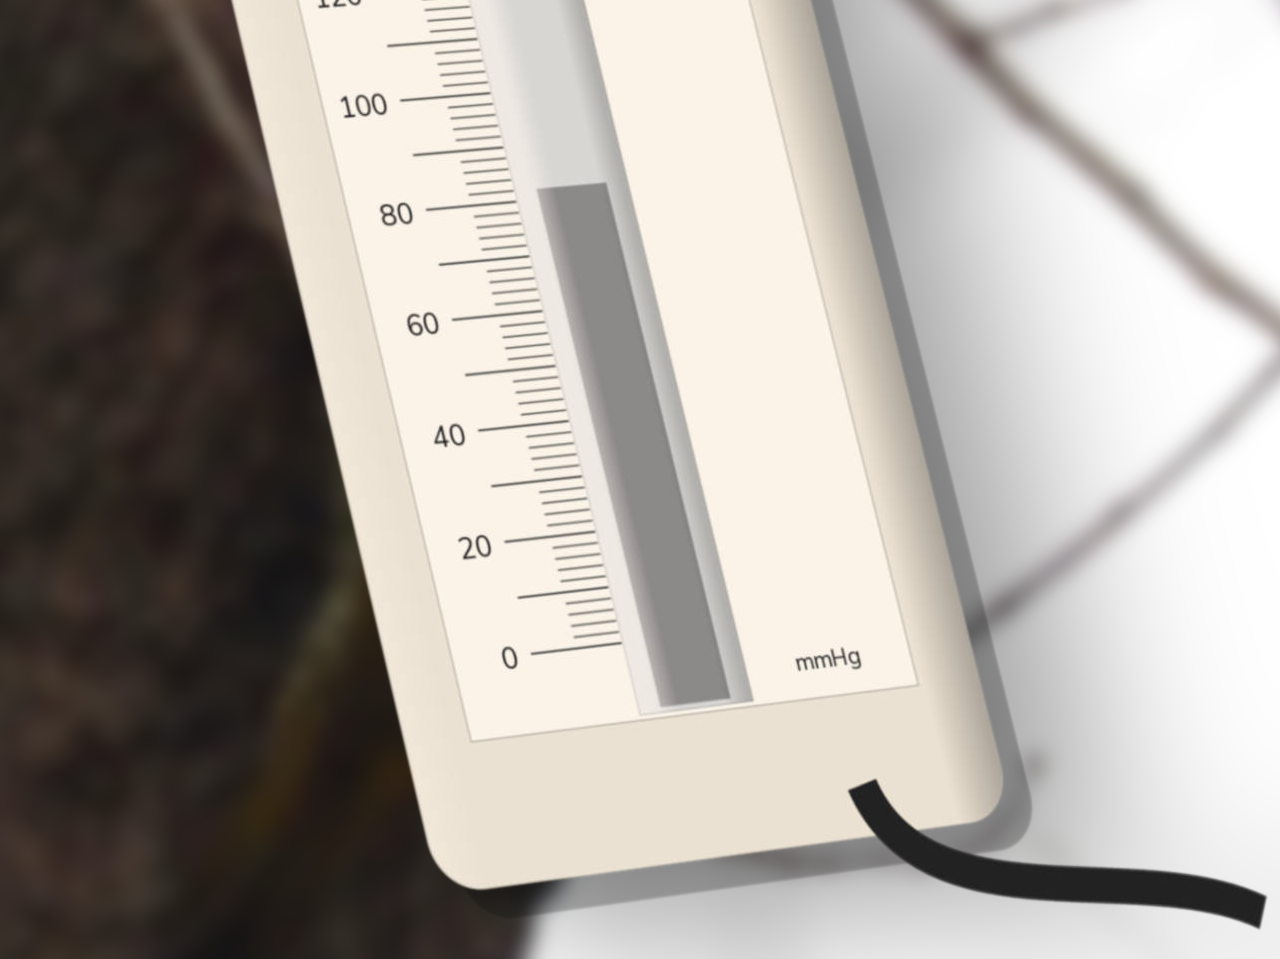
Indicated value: 82 mmHg
